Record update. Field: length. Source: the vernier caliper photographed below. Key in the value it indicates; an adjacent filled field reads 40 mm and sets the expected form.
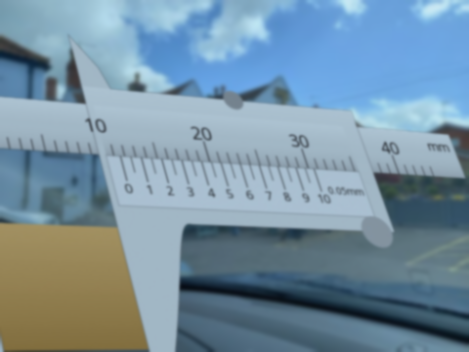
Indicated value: 11.6 mm
